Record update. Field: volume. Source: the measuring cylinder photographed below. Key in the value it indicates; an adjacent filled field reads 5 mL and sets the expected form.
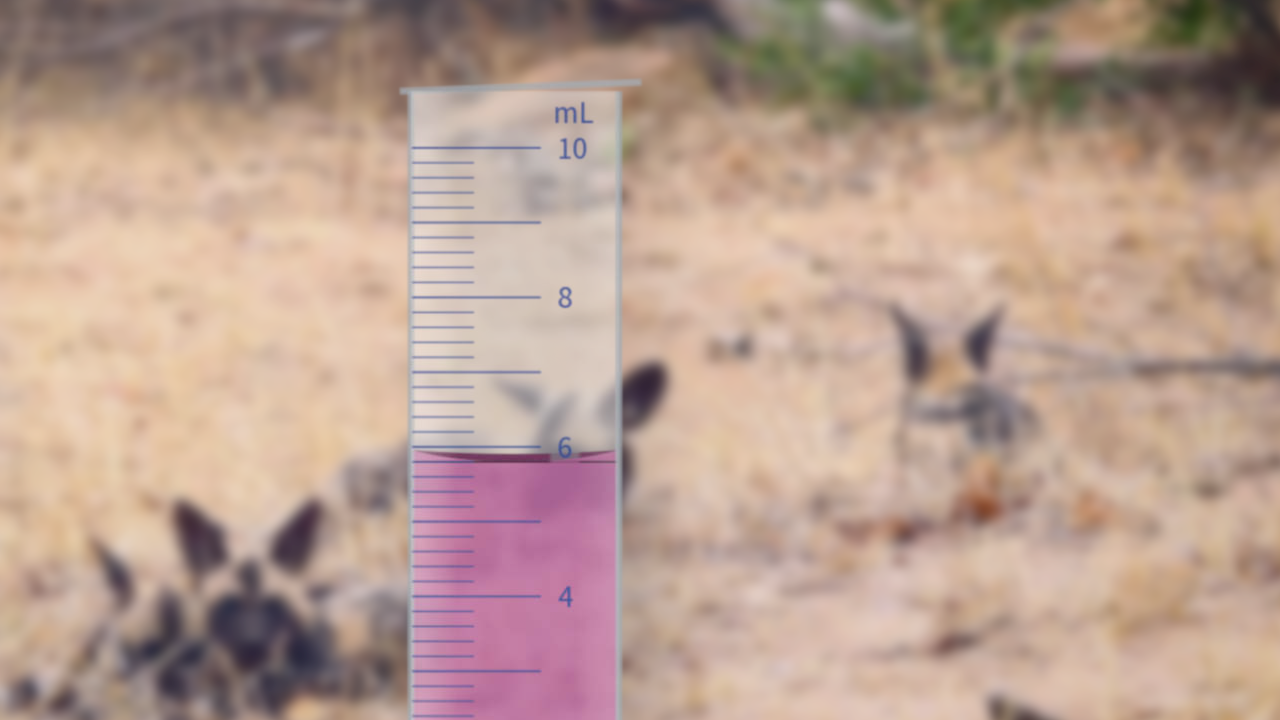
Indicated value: 5.8 mL
